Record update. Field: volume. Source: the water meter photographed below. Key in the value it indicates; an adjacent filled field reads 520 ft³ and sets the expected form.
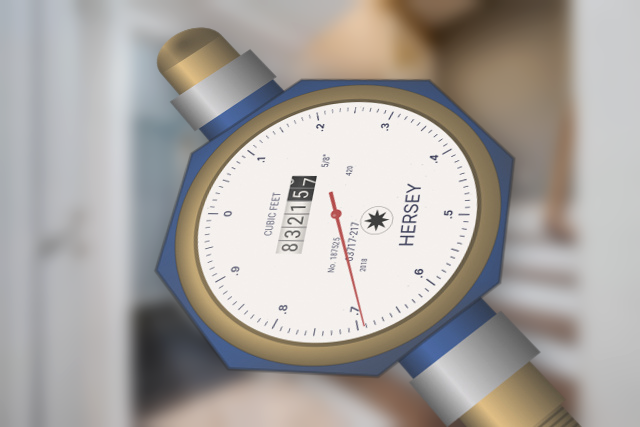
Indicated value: 832156.69 ft³
